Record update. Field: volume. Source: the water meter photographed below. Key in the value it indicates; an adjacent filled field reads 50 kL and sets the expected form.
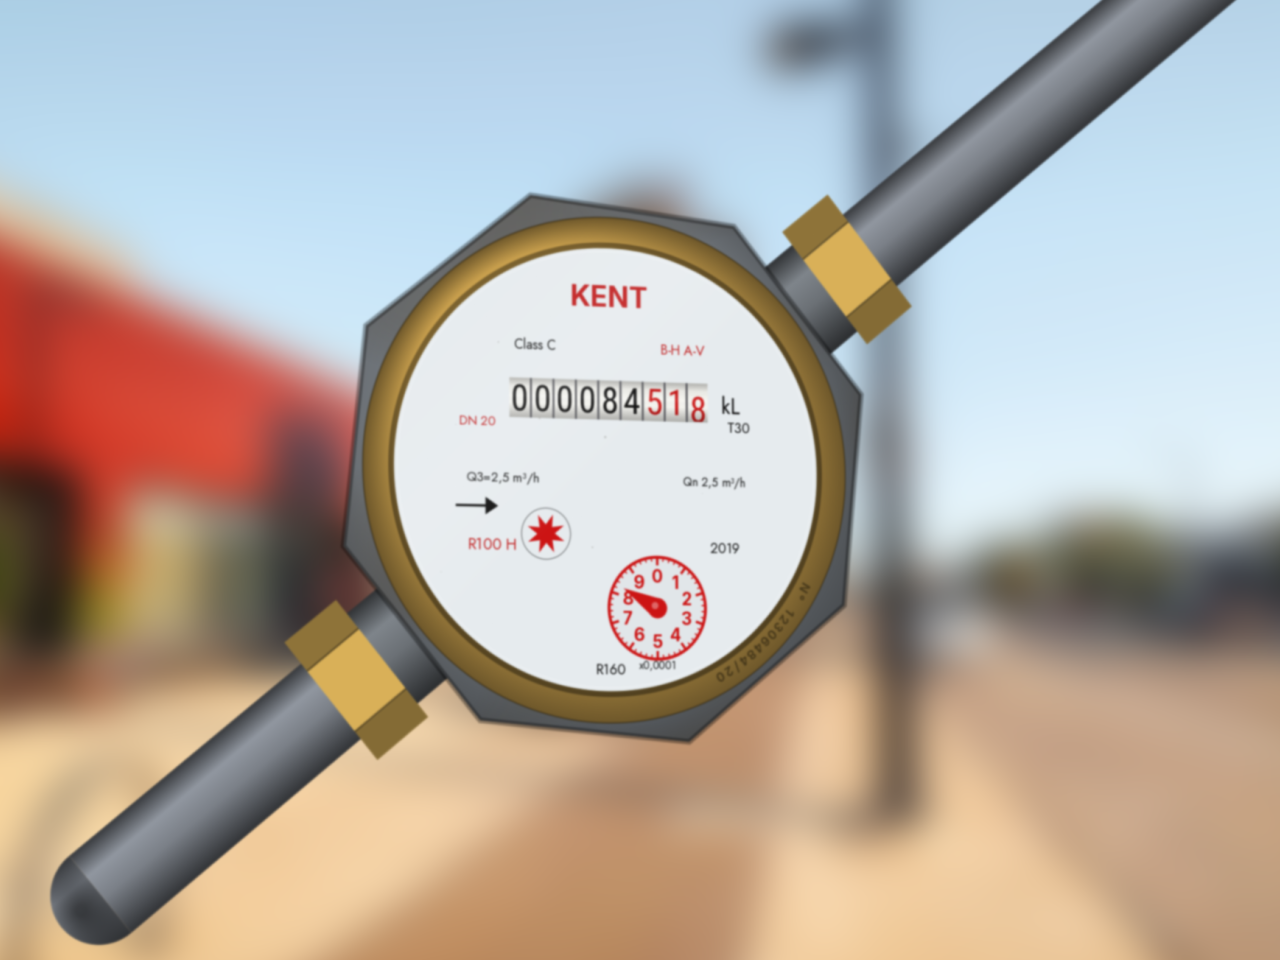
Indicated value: 84.5178 kL
